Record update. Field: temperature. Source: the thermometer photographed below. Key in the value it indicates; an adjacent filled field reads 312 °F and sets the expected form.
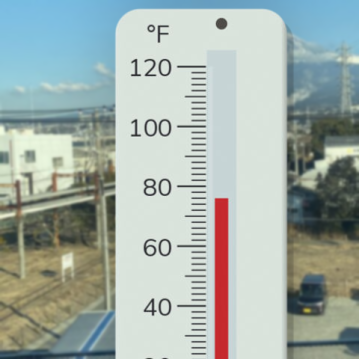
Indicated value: 76 °F
